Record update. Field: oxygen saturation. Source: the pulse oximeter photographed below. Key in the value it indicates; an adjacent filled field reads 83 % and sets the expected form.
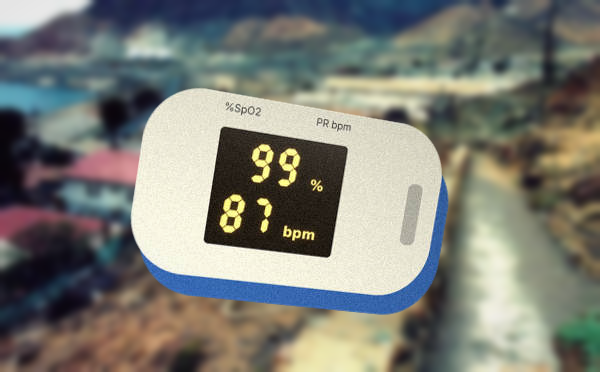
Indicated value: 99 %
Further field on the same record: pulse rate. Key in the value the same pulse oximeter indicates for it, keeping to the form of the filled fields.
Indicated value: 87 bpm
